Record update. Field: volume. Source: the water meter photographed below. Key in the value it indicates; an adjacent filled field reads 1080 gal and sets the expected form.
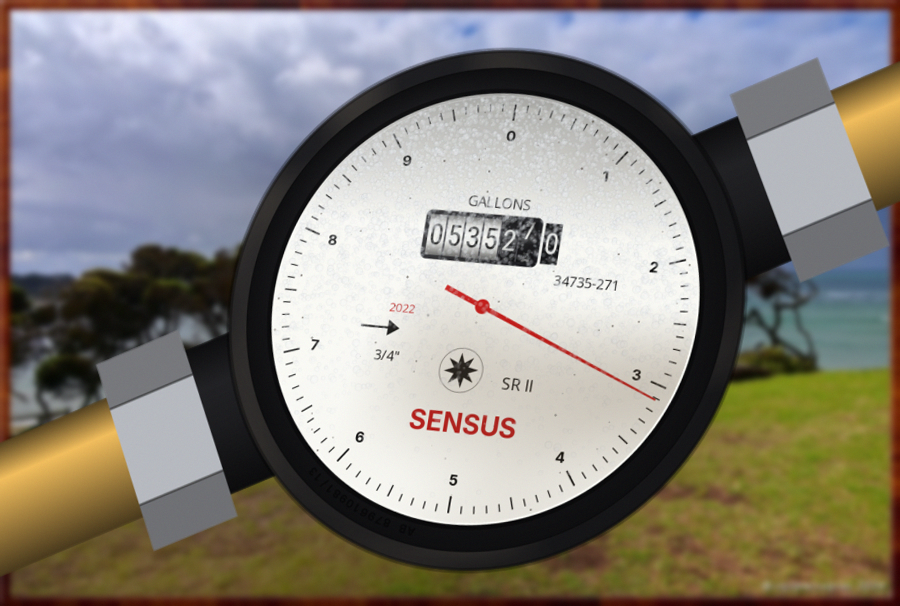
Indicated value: 535273.1 gal
